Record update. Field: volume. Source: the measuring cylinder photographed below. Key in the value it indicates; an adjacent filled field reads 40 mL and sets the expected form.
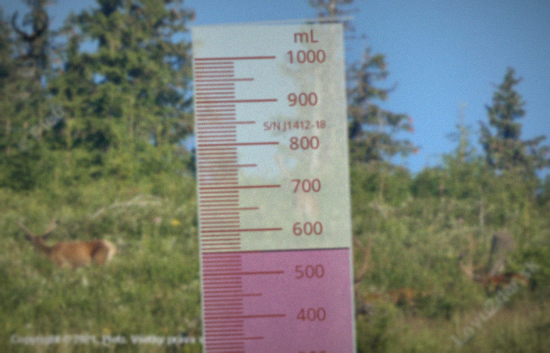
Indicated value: 550 mL
